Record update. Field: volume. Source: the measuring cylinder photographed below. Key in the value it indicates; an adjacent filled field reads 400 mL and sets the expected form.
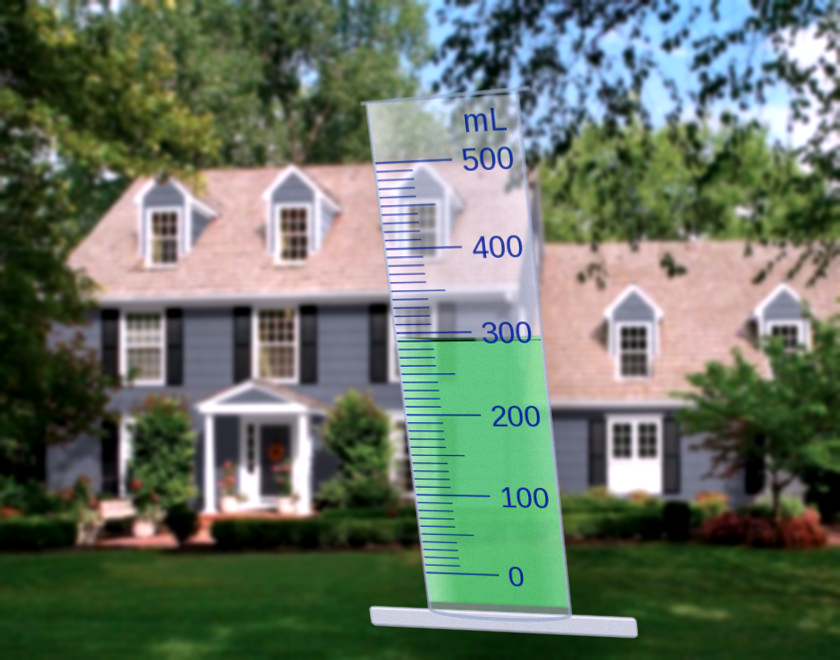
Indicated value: 290 mL
